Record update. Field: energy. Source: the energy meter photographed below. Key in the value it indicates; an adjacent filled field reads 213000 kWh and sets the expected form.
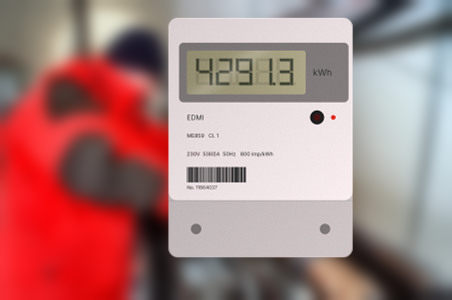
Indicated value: 4291.3 kWh
